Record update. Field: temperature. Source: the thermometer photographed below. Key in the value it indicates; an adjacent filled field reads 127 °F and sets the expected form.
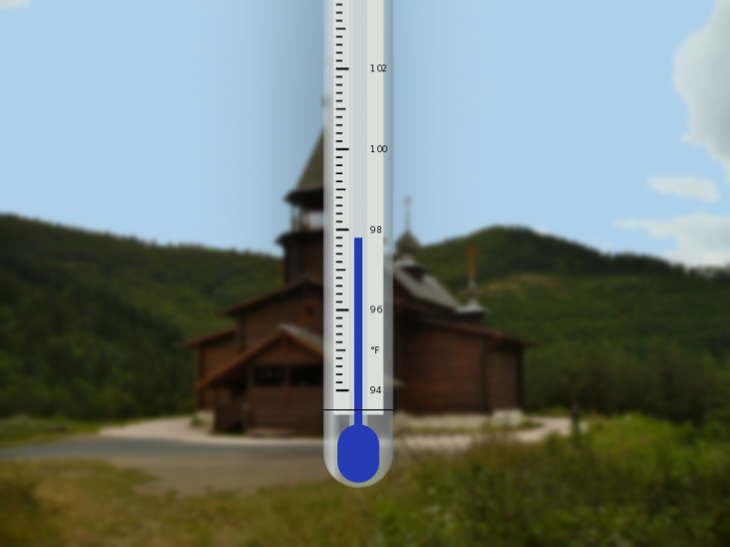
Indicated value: 97.8 °F
